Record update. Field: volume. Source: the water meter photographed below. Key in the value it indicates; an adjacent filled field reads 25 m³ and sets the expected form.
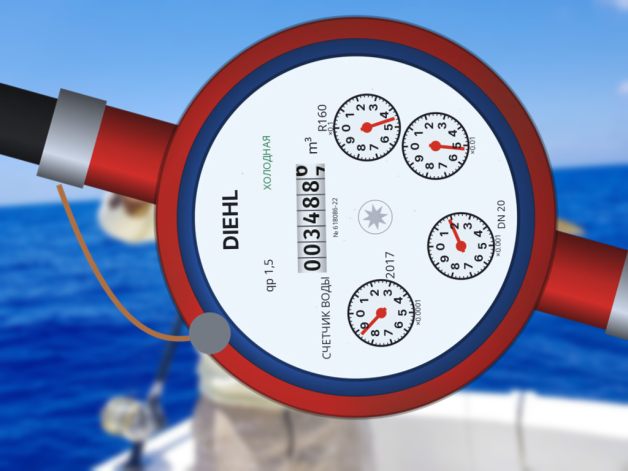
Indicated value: 34886.4518 m³
